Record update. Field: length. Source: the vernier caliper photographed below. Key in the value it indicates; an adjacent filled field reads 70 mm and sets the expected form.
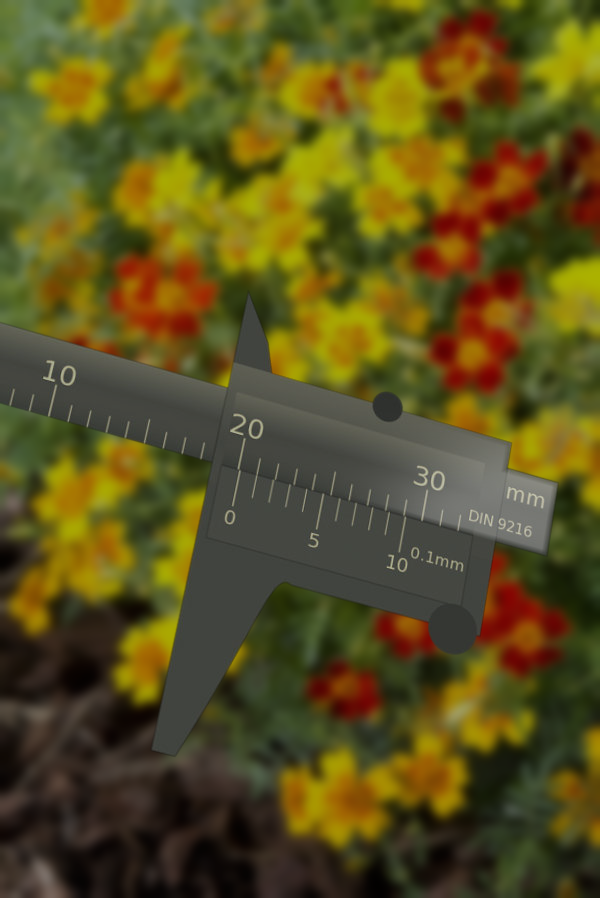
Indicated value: 20.1 mm
